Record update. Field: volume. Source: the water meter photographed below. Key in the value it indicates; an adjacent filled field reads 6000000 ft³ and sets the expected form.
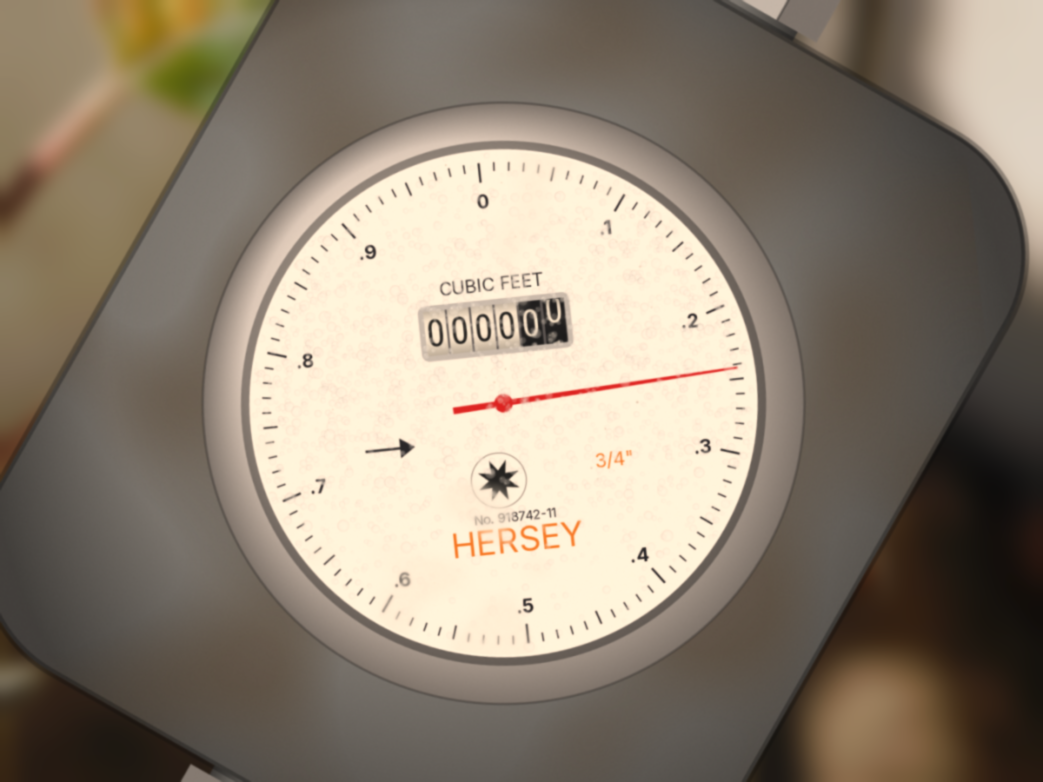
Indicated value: 0.24 ft³
